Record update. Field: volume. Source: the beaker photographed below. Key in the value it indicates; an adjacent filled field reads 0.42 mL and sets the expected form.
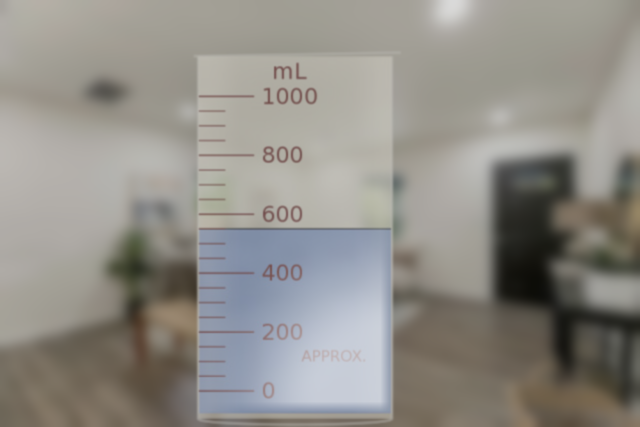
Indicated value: 550 mL
